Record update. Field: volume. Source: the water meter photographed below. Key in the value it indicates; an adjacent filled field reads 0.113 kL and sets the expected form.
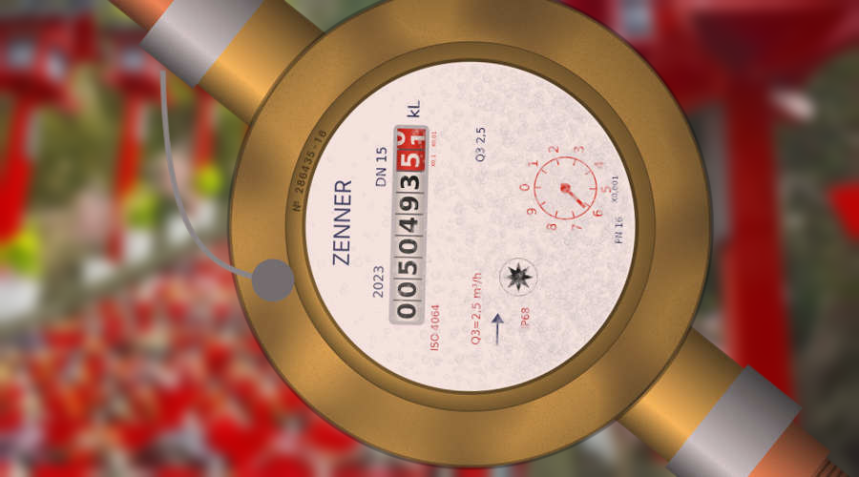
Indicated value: 50493.506 kL
